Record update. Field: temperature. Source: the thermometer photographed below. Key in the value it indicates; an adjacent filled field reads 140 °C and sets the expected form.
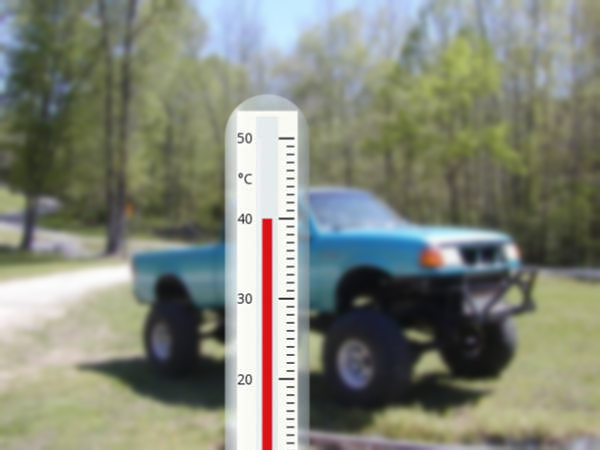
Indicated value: 40 °C
